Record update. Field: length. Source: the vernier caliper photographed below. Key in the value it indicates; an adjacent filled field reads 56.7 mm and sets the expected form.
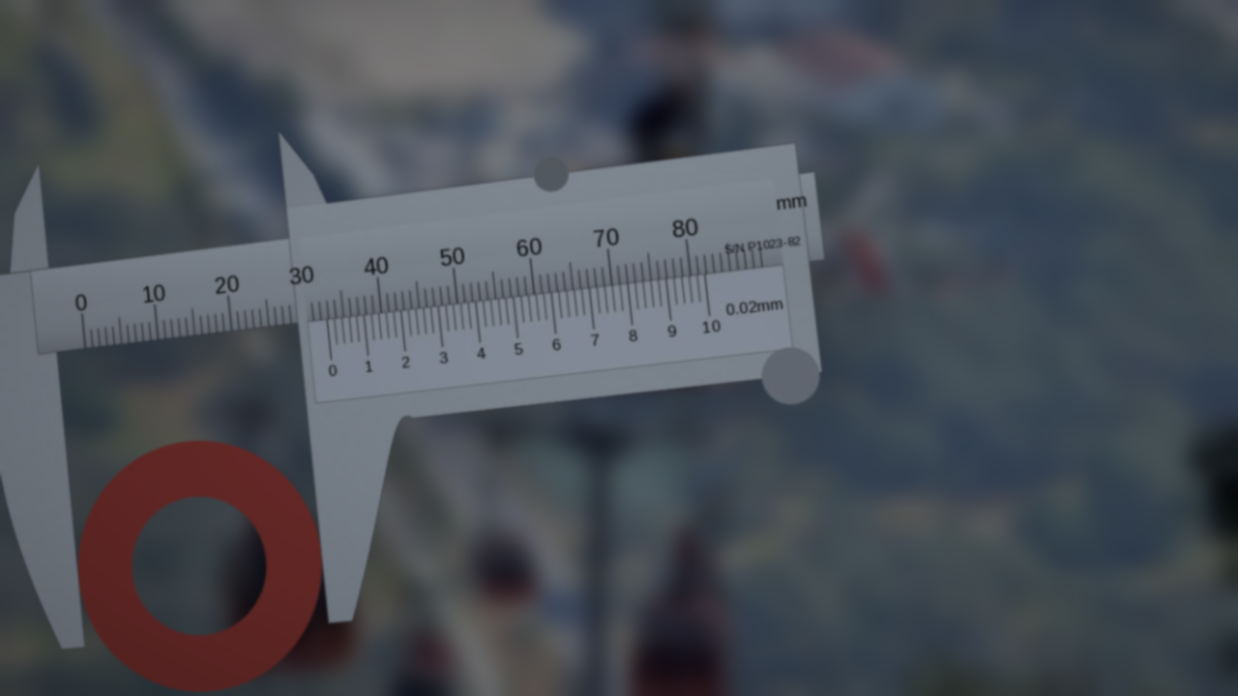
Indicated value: 32.8 mm
